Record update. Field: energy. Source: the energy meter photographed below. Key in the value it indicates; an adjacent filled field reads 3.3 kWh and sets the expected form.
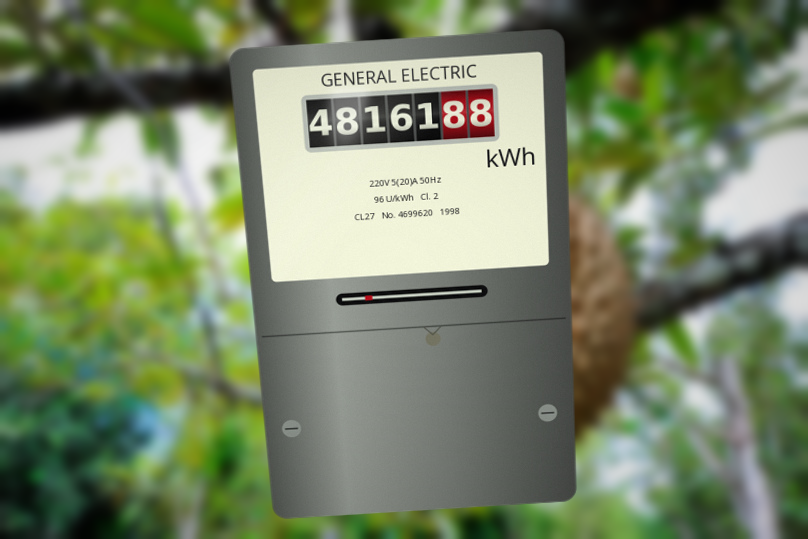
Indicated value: 48161.88 kWh
